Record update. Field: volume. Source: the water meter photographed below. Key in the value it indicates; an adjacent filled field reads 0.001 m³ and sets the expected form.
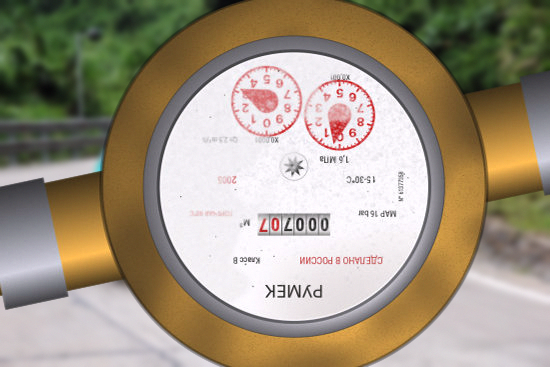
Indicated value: 7.0703 m³
